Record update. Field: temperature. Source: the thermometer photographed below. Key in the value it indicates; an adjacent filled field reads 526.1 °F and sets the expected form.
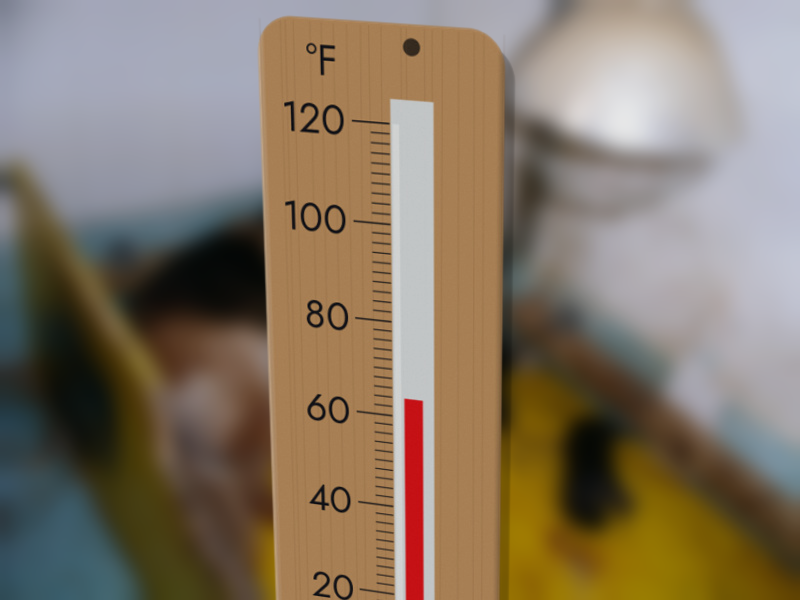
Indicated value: 64 °F
